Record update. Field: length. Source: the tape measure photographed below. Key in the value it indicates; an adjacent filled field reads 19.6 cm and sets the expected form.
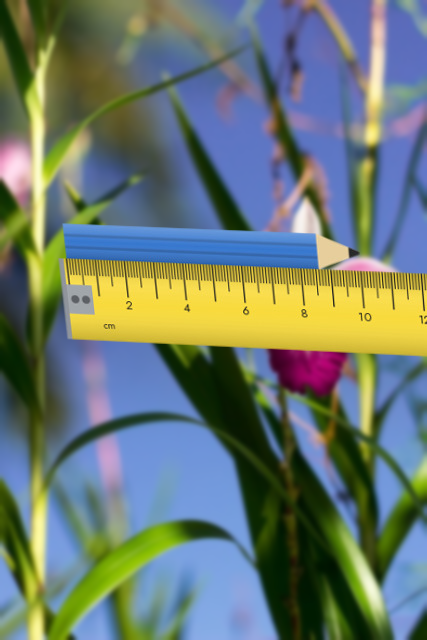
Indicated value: 10 cm
